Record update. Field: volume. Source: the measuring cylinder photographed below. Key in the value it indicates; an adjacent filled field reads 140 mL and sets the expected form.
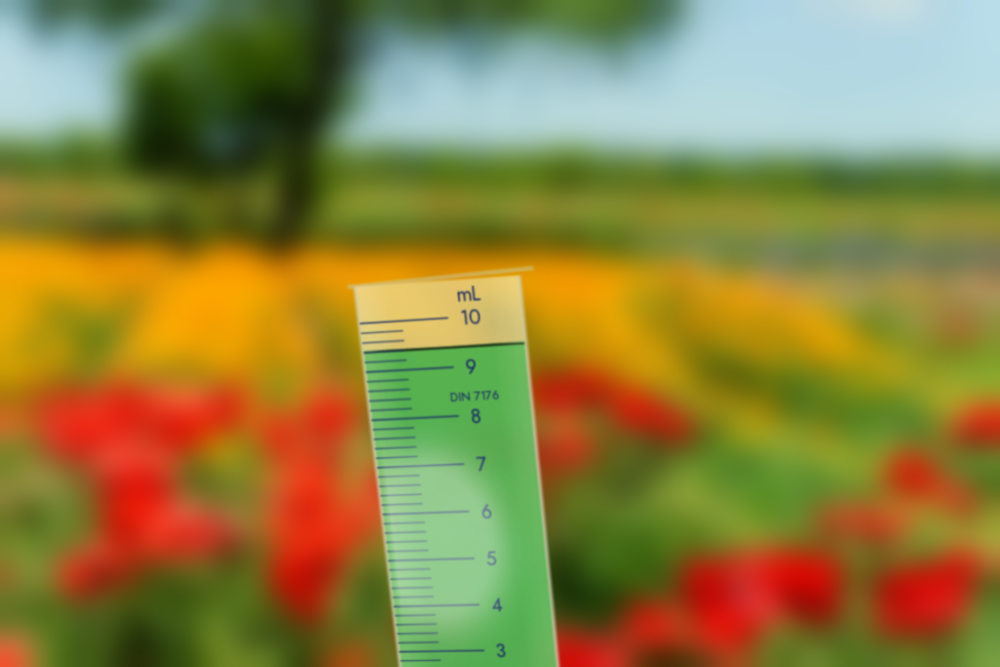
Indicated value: 9.4 mL
